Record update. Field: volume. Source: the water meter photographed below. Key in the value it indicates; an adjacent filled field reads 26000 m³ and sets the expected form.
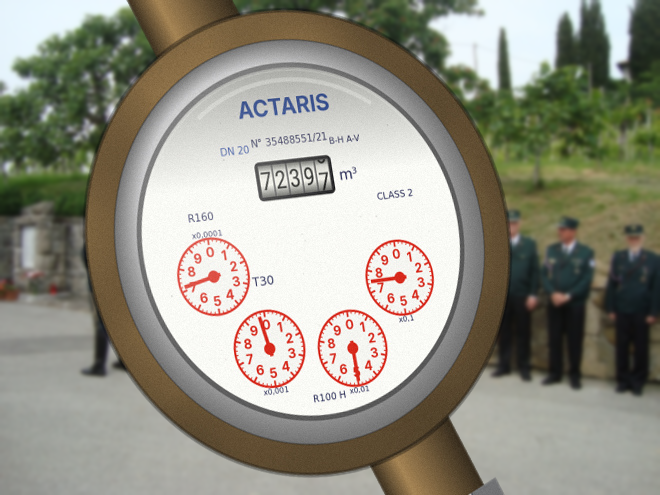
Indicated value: 72396.7497 m³
